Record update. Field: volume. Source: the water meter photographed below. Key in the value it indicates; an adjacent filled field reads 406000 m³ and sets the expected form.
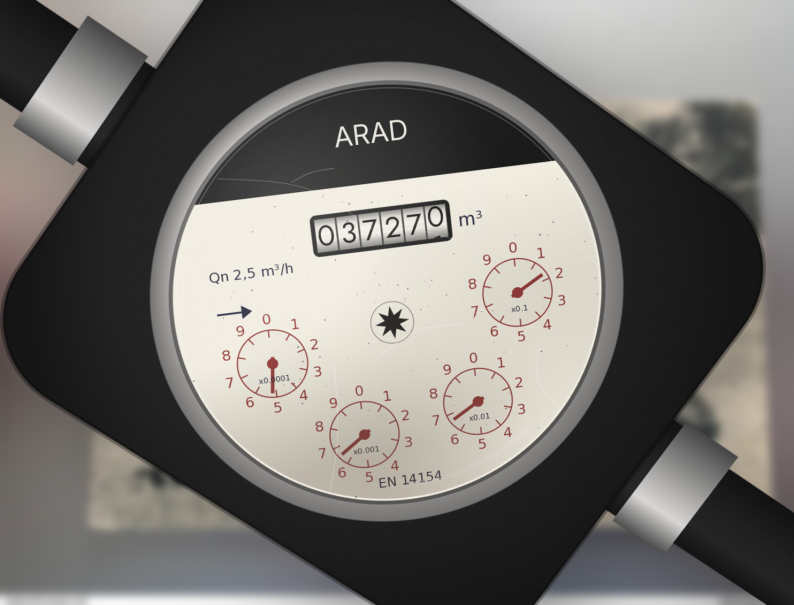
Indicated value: 37270.1665 m³
